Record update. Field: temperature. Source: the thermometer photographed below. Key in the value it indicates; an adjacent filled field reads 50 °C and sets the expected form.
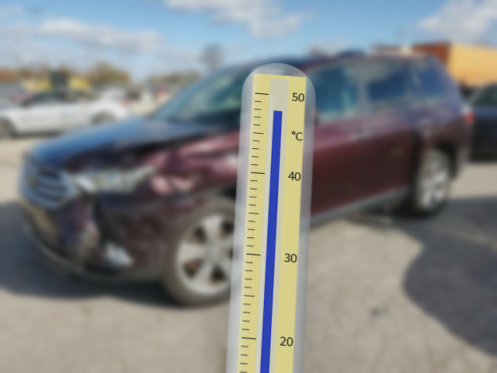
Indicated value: 48 °C
